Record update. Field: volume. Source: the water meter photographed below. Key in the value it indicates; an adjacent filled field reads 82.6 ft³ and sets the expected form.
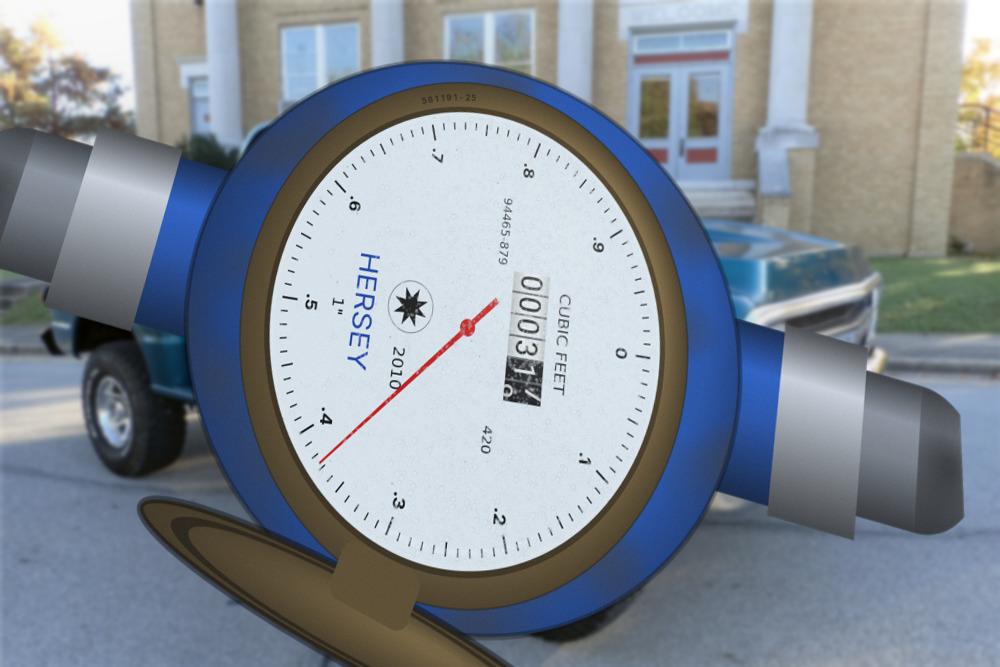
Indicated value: 317.37 ft³
